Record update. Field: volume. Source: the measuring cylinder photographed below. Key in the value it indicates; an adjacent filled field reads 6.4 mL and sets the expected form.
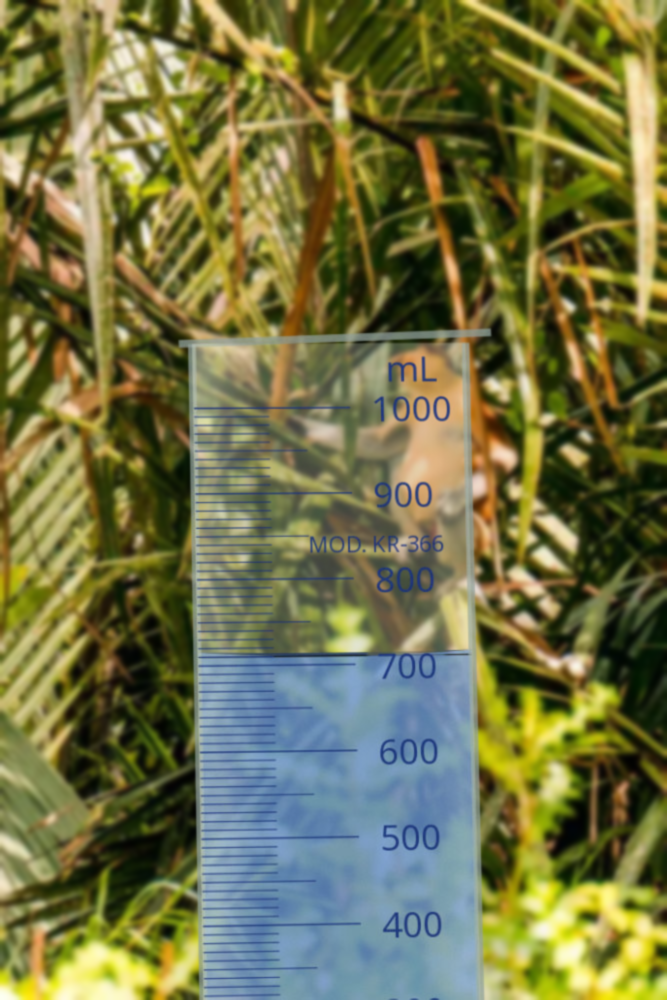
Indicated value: 710 mL
